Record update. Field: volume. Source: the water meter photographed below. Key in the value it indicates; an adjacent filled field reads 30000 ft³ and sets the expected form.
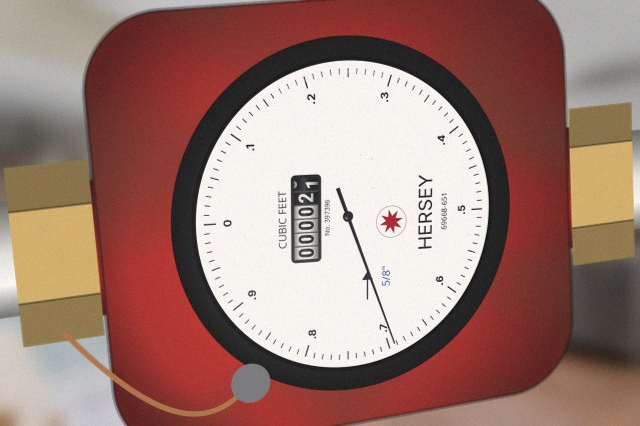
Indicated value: 20.69 ft³
